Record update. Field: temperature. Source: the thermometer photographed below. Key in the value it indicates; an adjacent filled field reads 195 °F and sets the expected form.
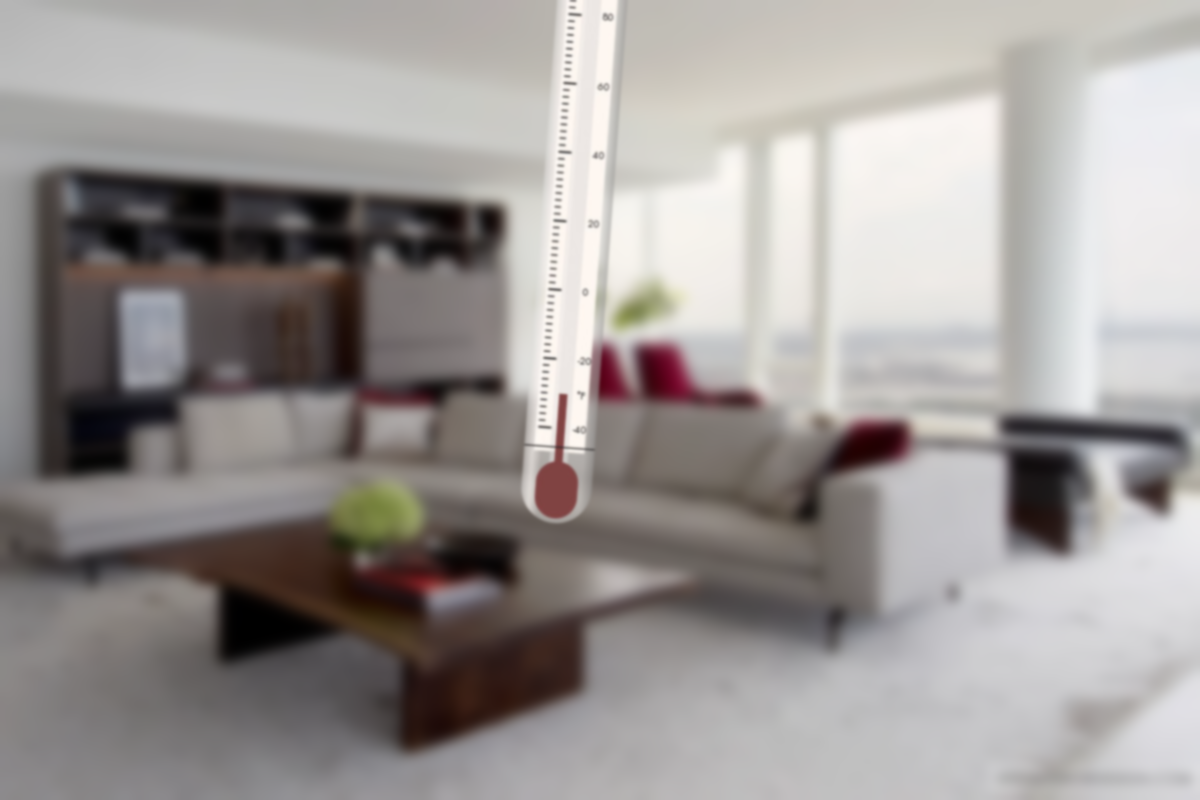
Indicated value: -30 °F
